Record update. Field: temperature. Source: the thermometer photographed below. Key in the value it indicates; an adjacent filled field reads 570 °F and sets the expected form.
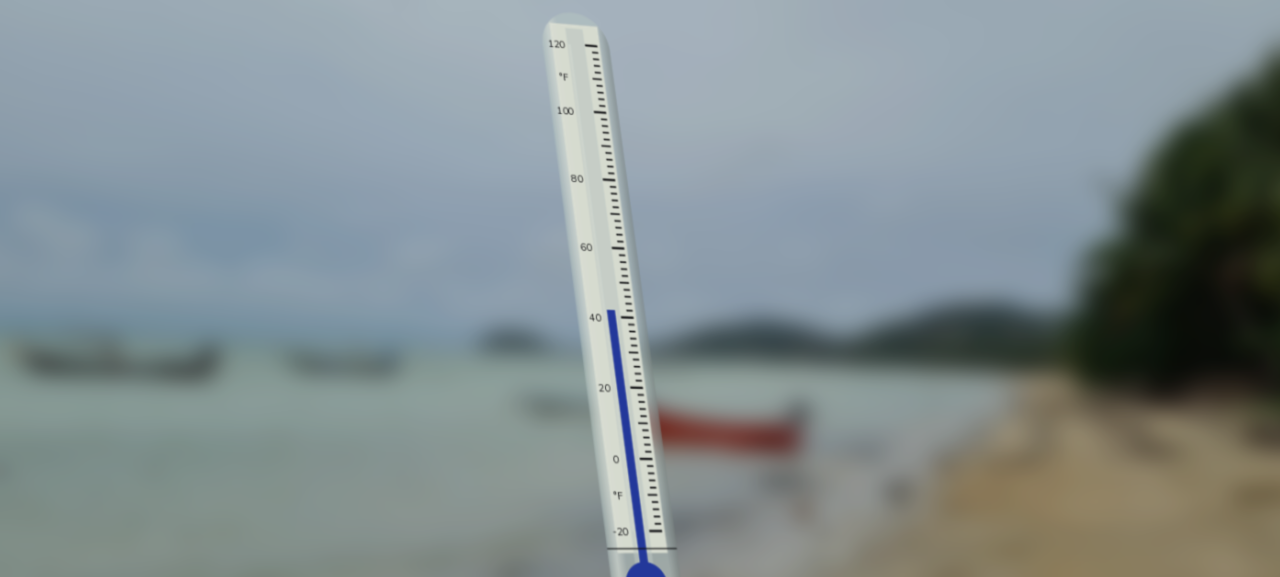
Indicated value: 42 °F
